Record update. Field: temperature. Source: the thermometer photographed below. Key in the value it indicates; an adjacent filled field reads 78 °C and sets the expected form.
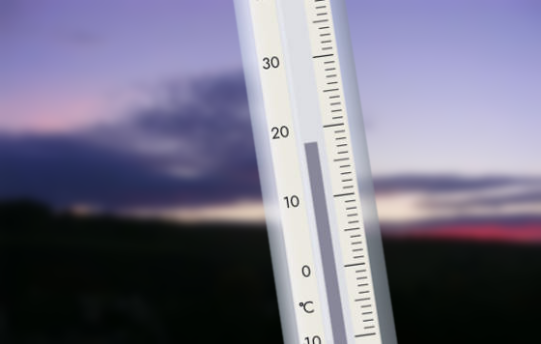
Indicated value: 18 °C
